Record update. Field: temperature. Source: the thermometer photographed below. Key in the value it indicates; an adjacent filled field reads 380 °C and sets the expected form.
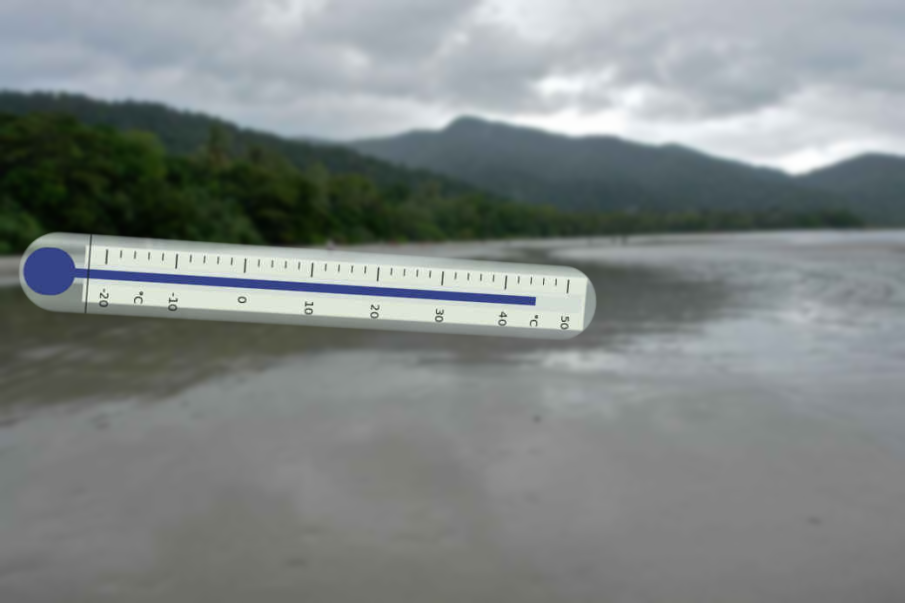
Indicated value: 45 °C
